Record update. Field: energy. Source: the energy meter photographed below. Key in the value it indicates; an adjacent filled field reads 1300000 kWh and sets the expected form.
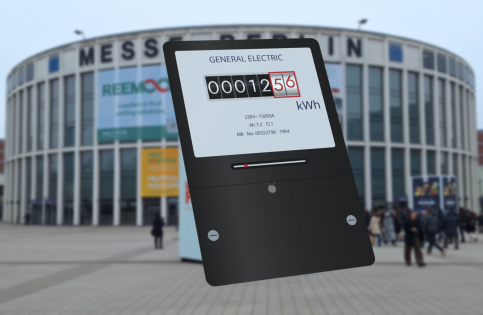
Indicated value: 12.56 kWh
